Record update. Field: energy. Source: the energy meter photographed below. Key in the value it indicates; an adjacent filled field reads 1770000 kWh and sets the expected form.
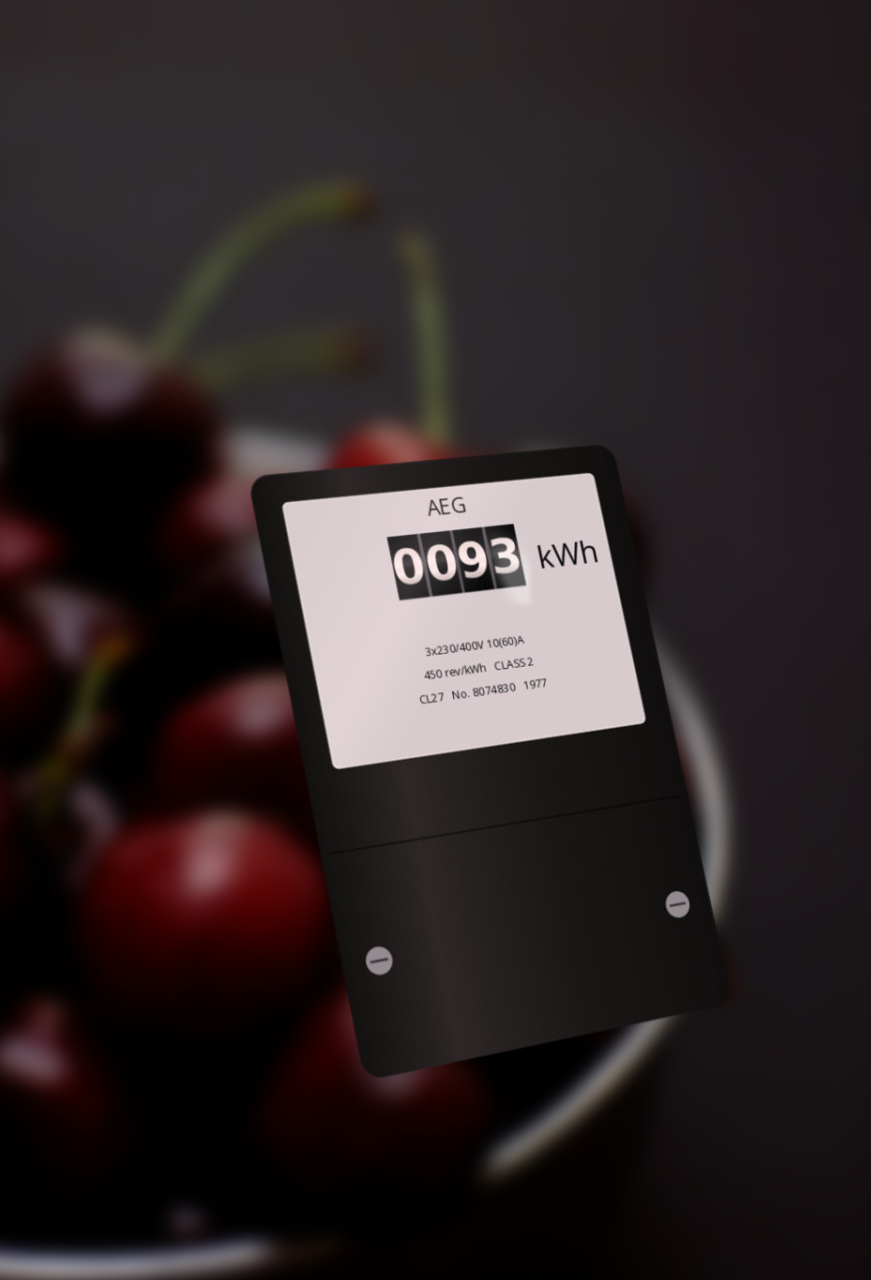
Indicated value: 93 kWh
